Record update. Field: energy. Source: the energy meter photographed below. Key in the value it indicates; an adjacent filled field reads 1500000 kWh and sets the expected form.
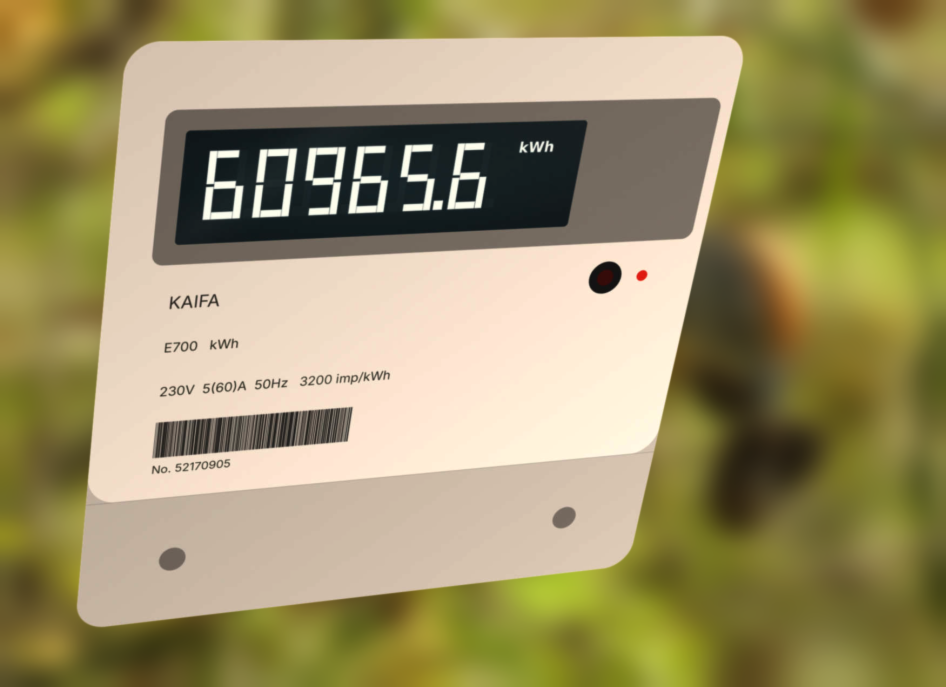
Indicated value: 60965.6 kWh
